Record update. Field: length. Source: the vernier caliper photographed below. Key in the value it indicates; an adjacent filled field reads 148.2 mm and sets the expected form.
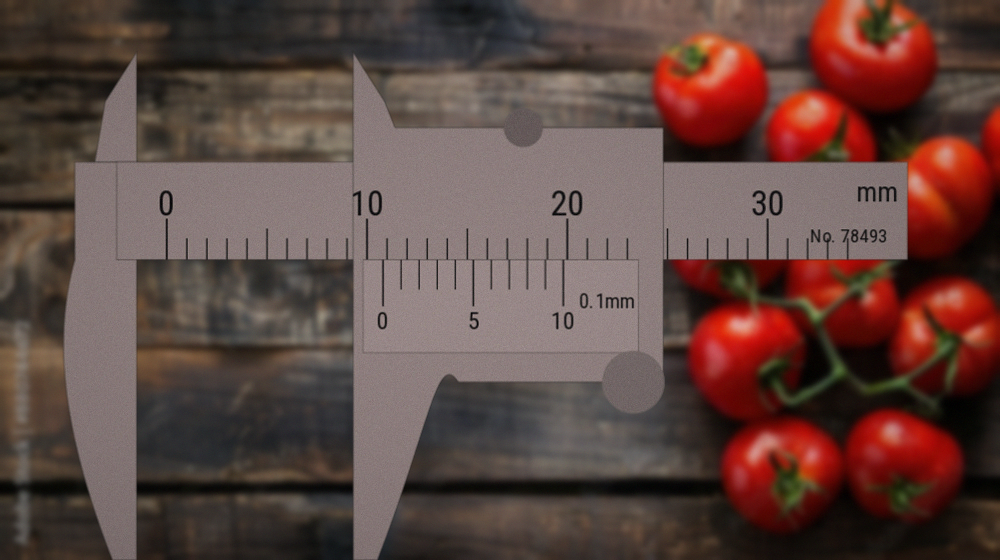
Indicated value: 10.8 mm
